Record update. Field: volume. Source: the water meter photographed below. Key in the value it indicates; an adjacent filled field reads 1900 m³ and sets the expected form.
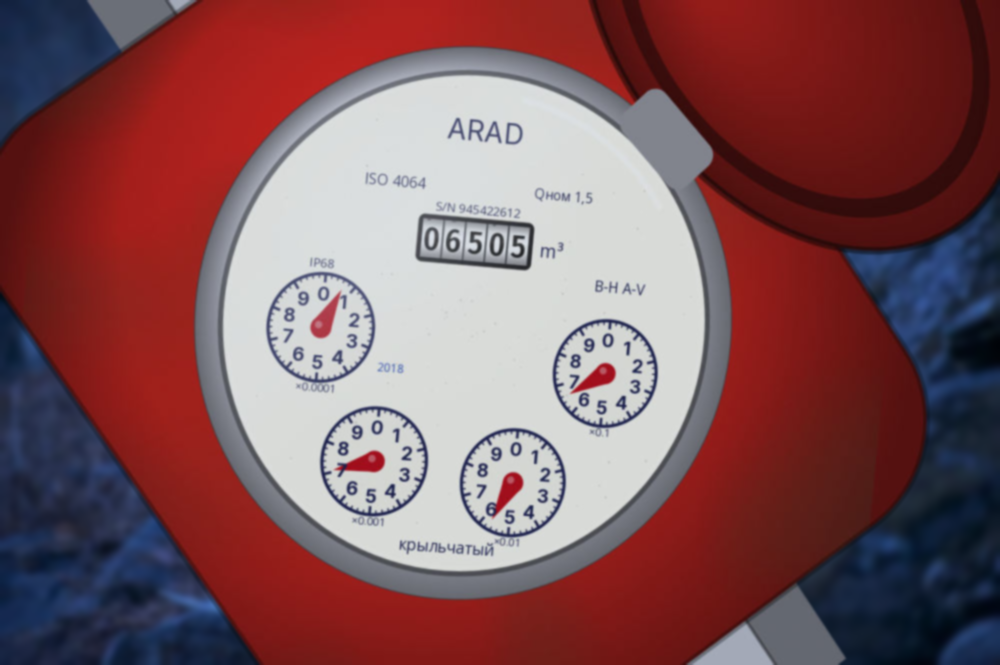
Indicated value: 6505.6570 m³
